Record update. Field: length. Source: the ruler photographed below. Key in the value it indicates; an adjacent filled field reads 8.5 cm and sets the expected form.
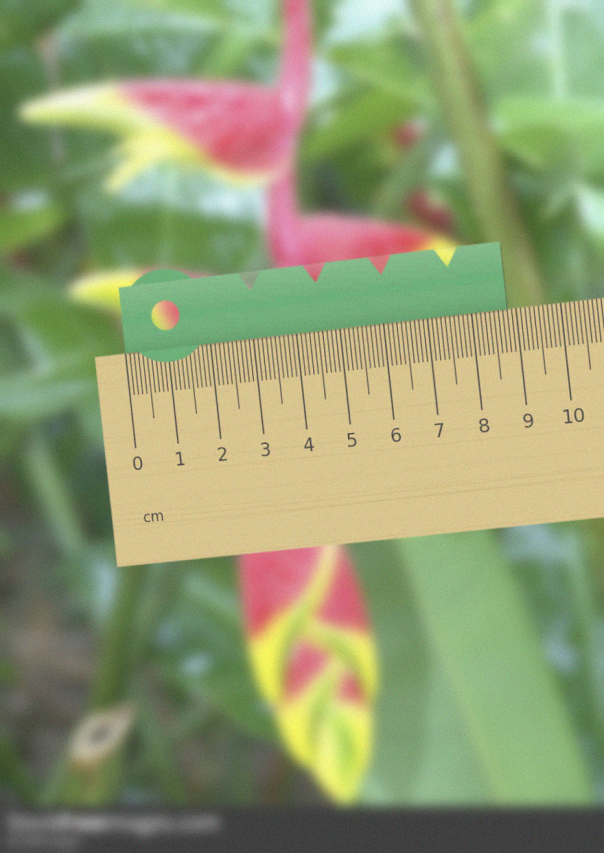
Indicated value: 8.8 cm
